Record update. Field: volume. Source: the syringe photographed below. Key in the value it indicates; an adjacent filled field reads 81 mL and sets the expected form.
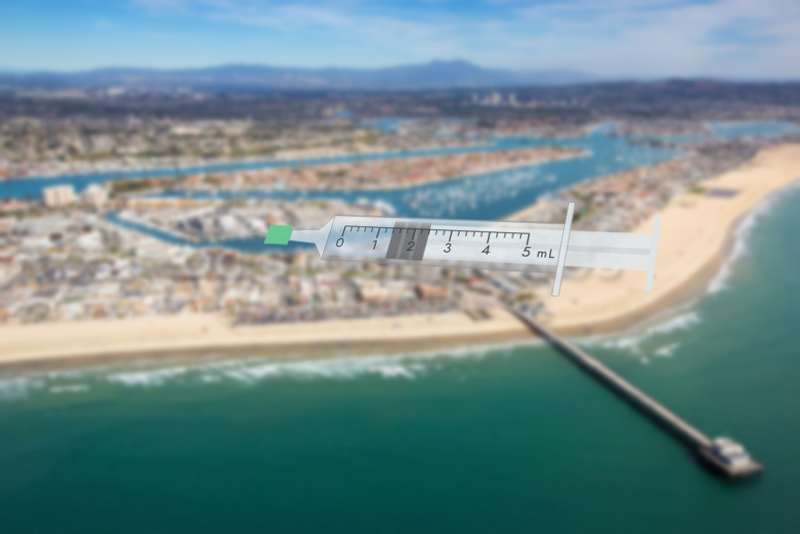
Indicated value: 1.4 mL
